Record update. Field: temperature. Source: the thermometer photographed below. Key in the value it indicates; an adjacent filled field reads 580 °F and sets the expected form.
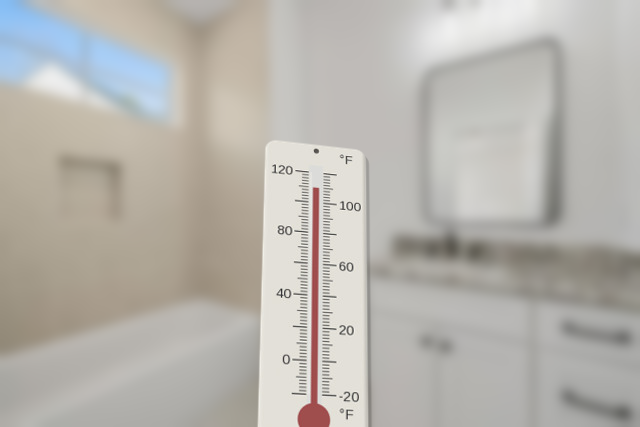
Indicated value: 110 °F
